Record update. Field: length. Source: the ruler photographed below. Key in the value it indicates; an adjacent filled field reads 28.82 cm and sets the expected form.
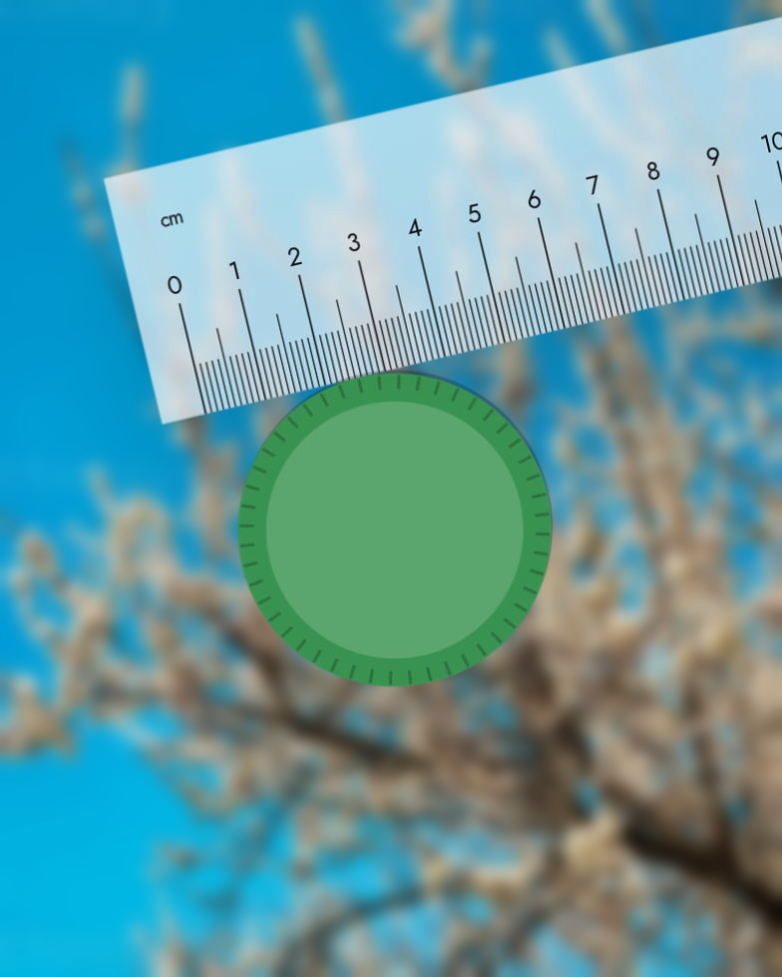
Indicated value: 5.1 cm
